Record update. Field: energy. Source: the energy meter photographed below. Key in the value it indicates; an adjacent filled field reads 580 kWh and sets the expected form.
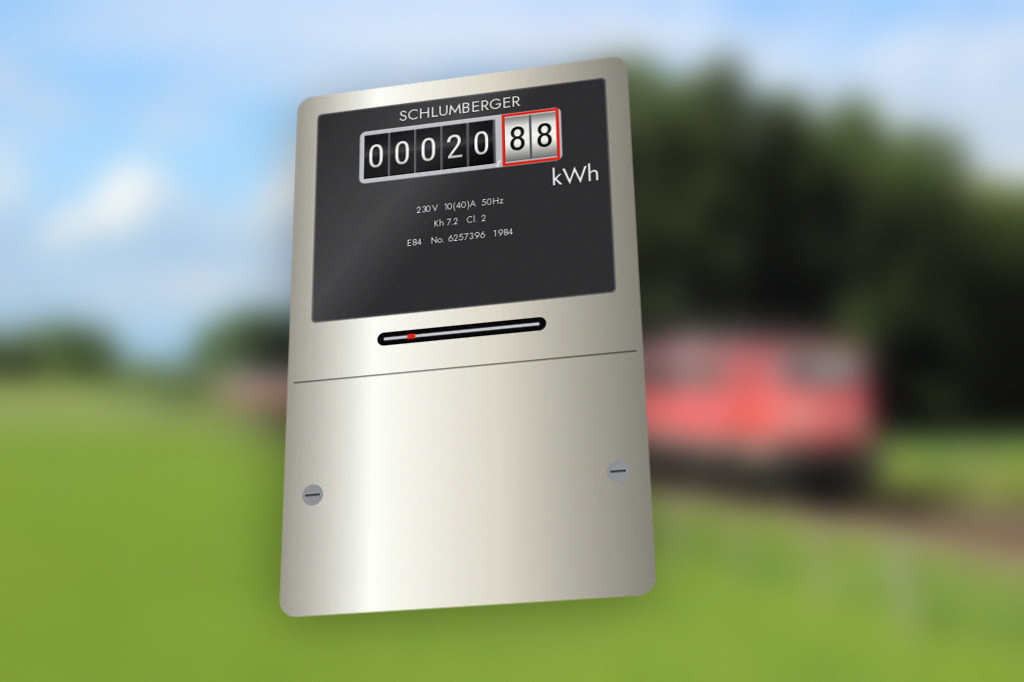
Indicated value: 20.88 kWh
